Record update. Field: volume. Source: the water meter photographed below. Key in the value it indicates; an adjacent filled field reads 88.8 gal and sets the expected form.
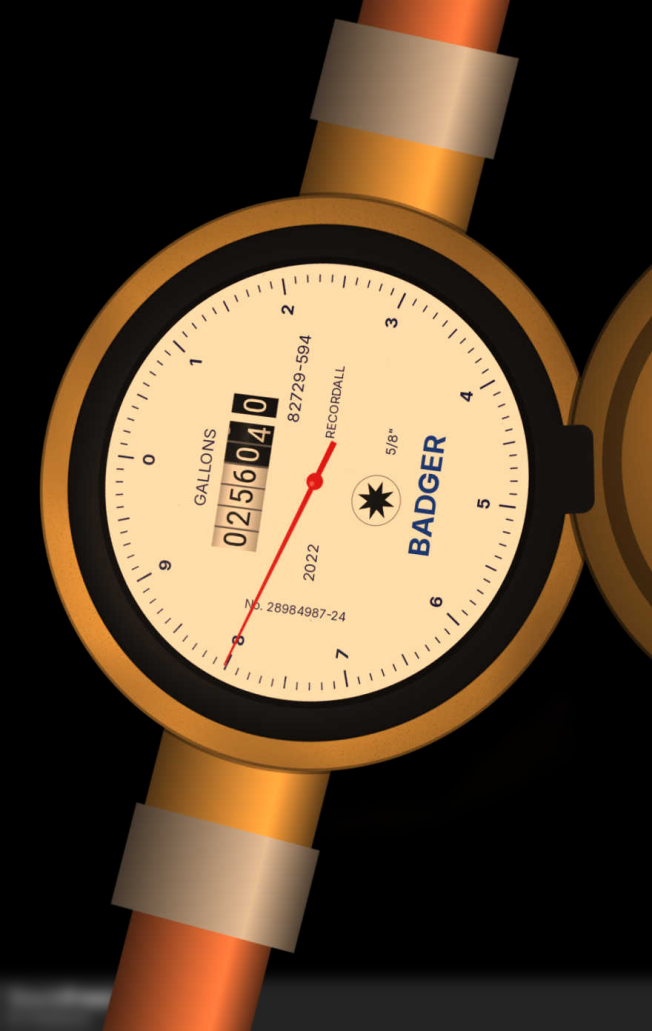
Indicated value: 256038.0 gal
